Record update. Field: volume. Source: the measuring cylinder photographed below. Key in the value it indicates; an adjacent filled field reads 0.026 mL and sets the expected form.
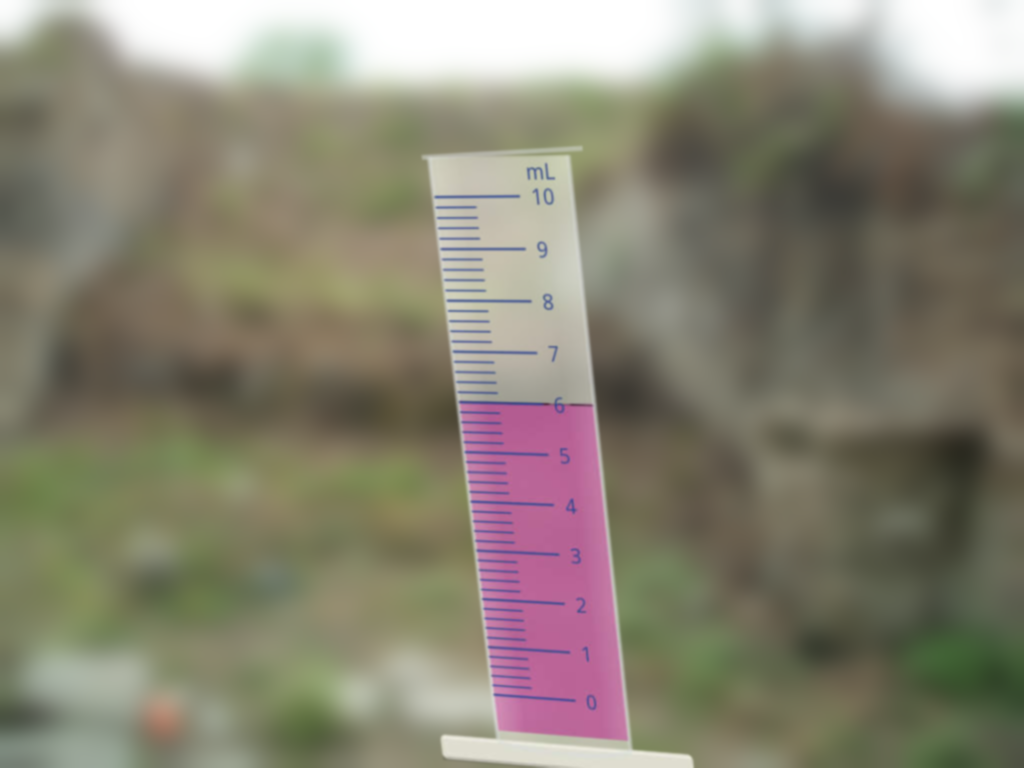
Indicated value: 6 mL
